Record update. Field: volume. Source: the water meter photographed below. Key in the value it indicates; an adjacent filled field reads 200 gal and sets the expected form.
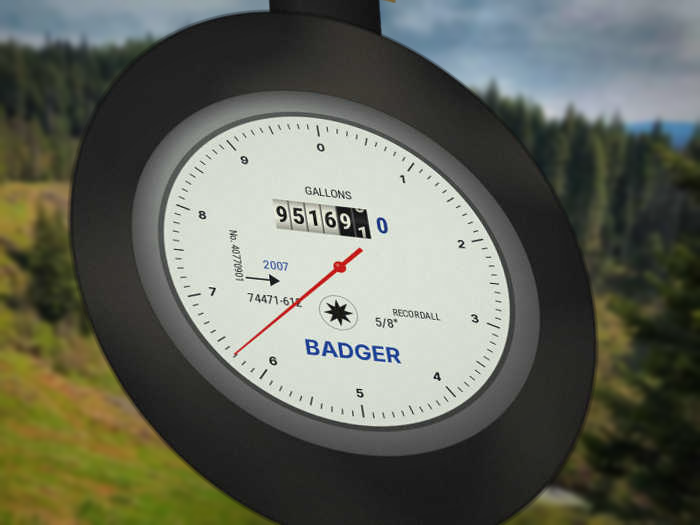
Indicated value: 9516906.3 gal
